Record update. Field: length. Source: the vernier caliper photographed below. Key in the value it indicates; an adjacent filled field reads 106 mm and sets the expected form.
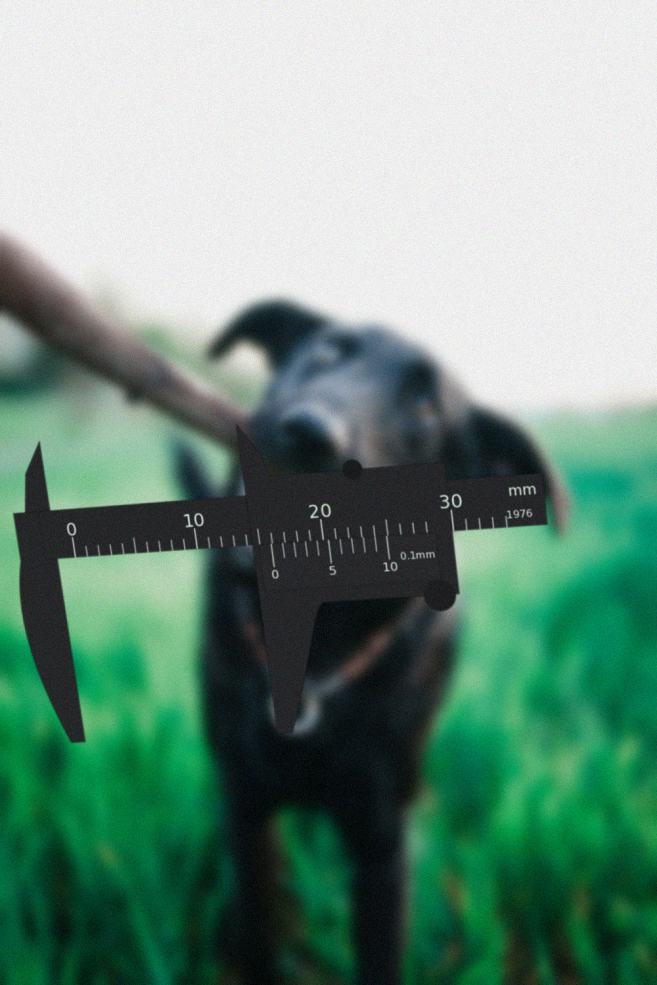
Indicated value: 15.9 mm
